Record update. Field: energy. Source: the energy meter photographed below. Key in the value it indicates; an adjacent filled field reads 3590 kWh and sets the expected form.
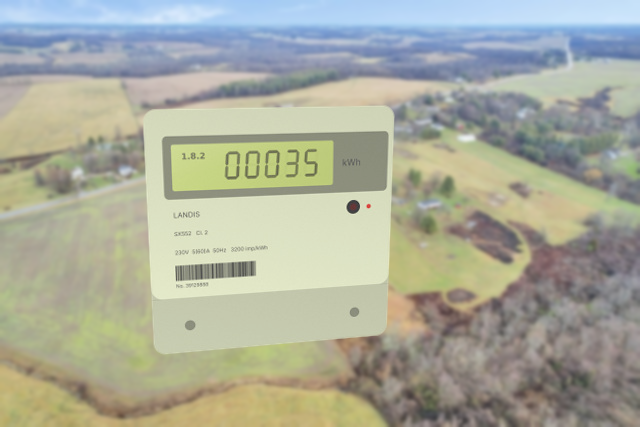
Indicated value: 35 kWh
